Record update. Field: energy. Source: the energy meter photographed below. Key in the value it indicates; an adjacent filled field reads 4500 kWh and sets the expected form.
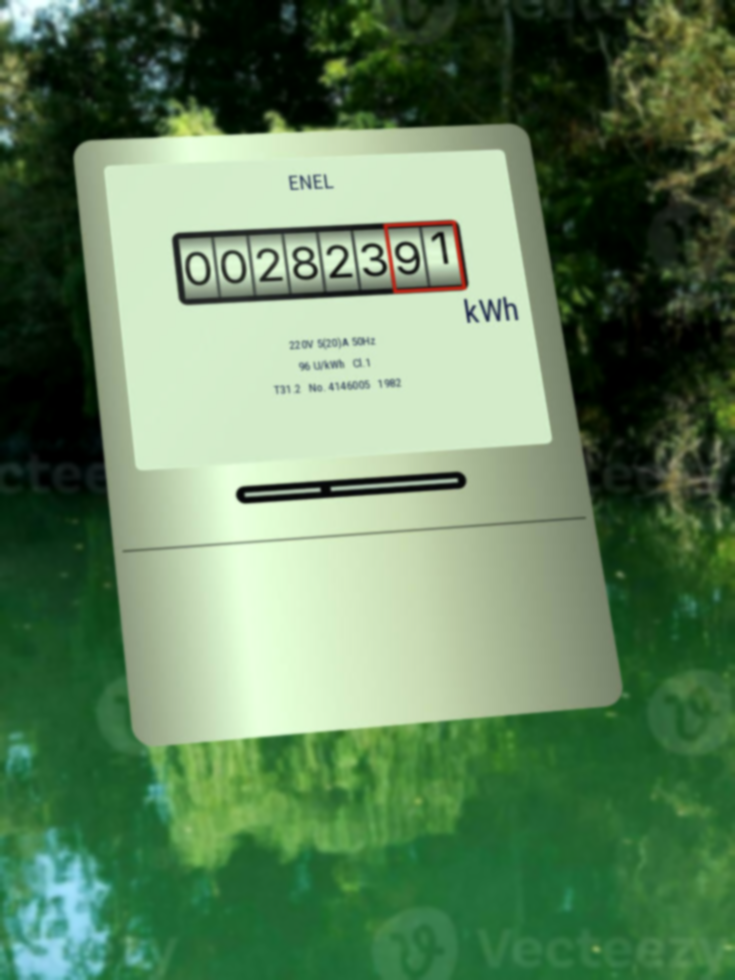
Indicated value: 2823.91 kWh
